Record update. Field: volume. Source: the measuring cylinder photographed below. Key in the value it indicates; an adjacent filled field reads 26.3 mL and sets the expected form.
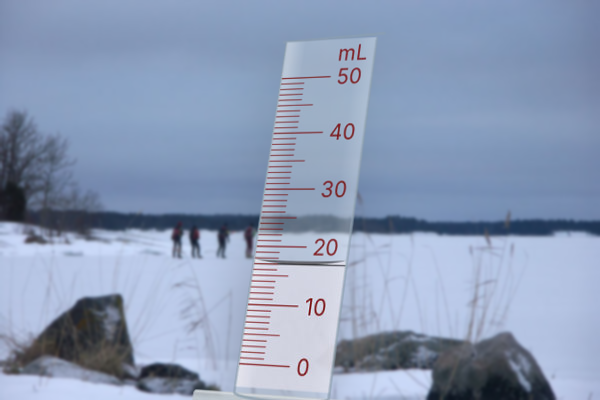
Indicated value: 17 mL
